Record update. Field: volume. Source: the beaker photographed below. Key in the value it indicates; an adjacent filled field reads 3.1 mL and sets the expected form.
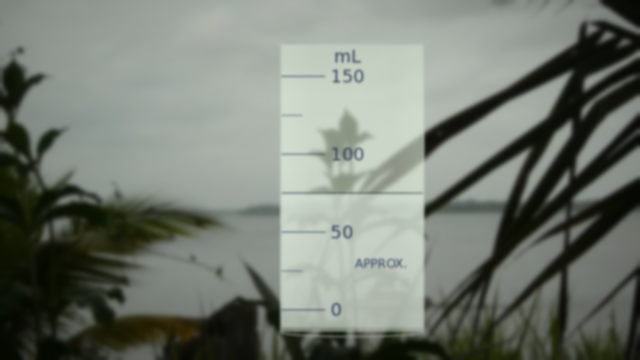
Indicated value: 75 mL
